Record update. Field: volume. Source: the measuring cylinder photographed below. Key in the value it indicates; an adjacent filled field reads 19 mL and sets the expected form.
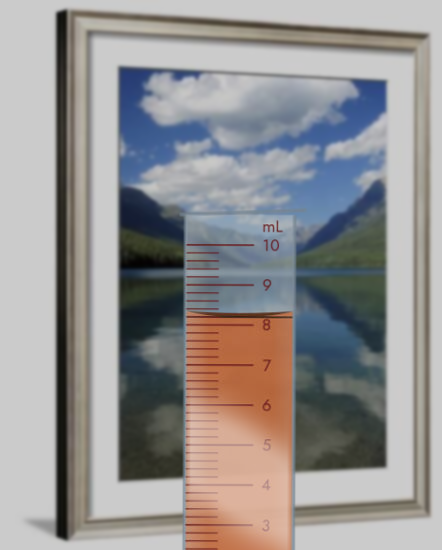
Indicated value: 8.2 mL
